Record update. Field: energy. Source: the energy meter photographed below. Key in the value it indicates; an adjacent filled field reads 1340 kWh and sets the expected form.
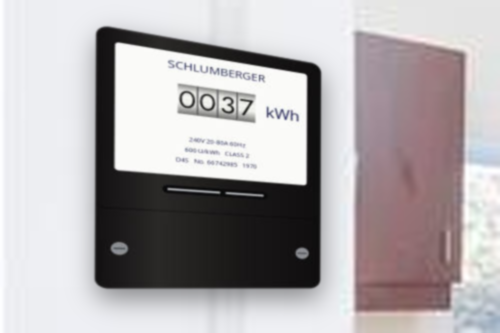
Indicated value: 37 kWh
